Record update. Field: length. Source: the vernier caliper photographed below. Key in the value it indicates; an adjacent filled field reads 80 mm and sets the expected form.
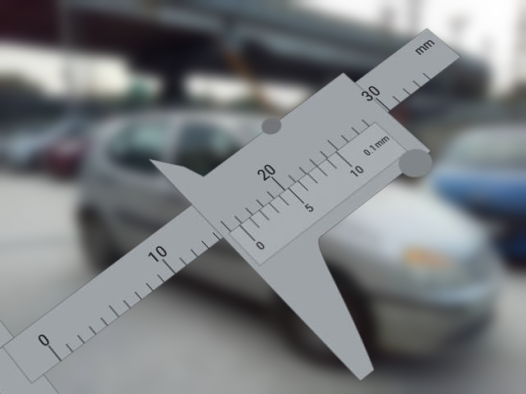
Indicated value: 15.8 mm
